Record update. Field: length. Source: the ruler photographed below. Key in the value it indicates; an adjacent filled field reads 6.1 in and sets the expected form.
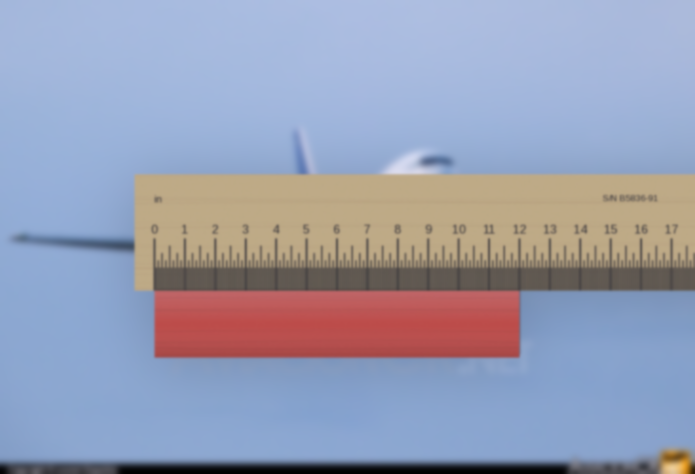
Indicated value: 12 in
